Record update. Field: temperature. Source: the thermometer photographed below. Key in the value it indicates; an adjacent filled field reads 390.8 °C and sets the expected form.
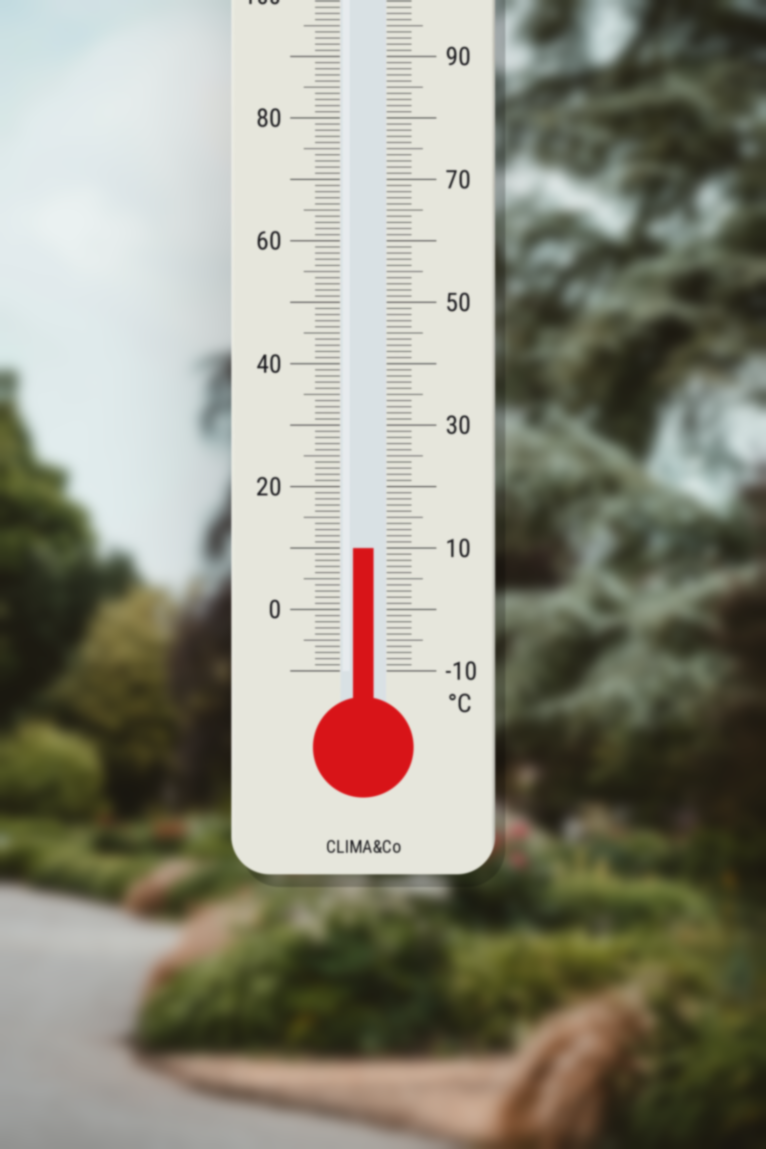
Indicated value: 10 °C
